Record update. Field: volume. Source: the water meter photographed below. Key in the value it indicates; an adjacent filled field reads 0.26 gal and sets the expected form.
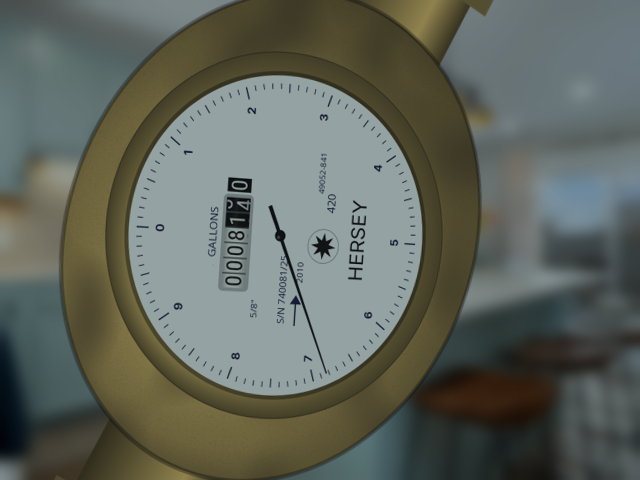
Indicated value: 8136.8 gal
